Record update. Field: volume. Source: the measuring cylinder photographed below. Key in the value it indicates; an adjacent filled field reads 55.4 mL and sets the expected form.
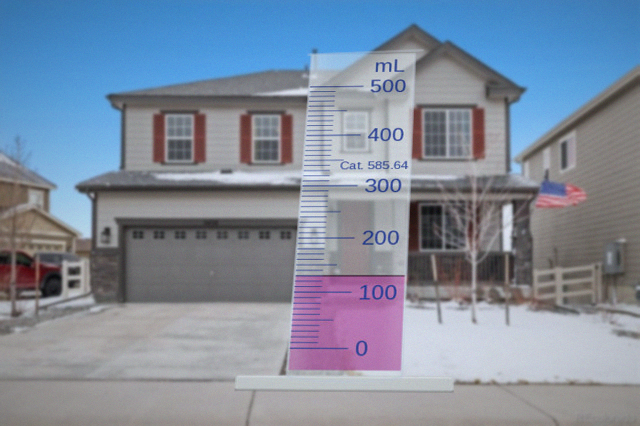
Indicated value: 130 mL
